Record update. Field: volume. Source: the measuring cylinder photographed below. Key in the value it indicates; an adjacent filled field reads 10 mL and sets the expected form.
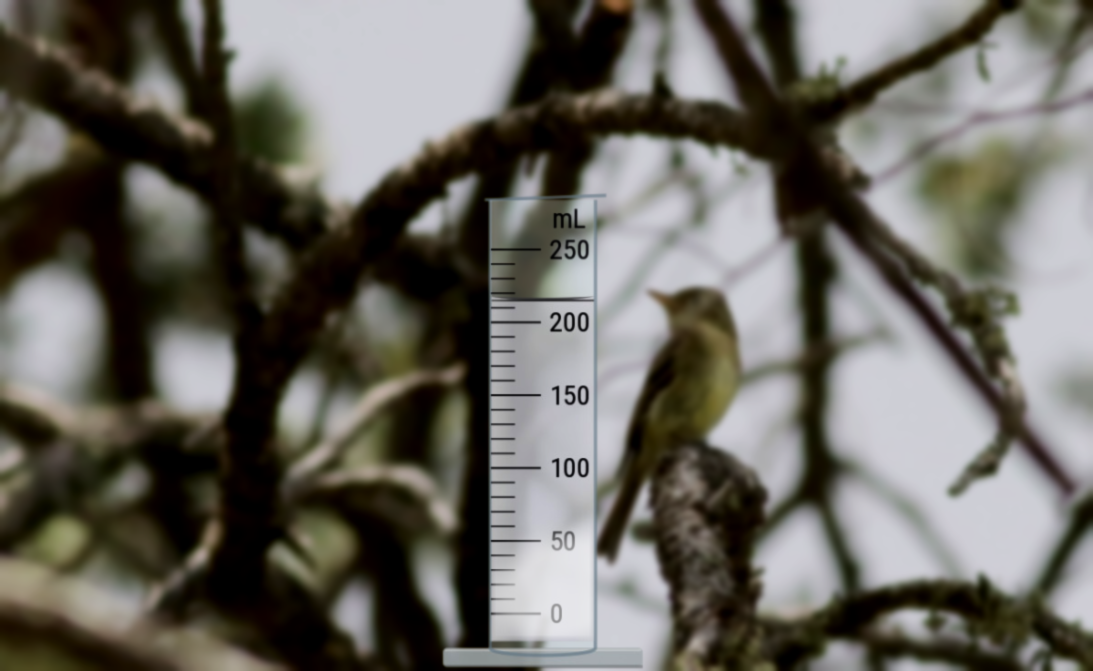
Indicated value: 215 mL
